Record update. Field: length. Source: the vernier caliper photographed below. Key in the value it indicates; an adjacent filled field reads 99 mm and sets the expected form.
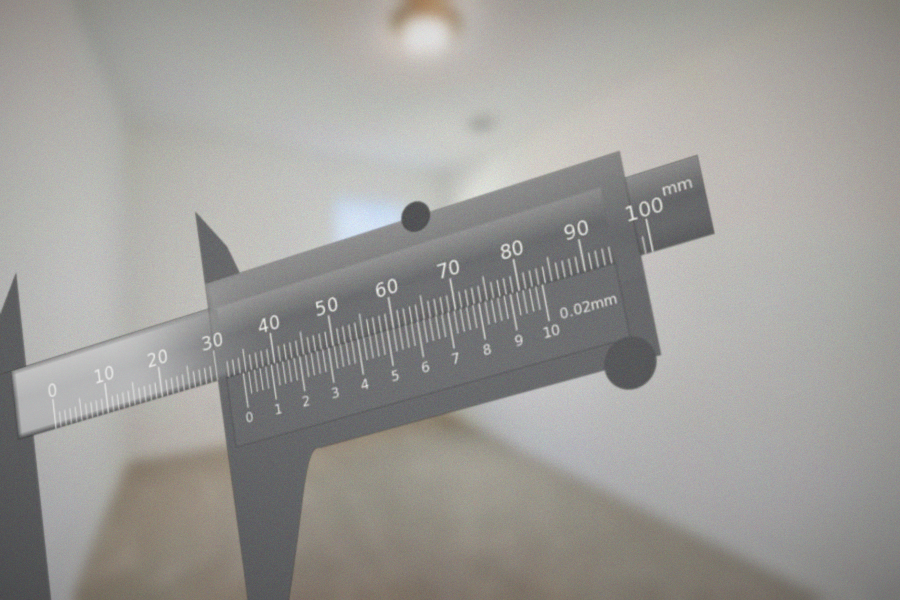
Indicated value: 34.5 mm
